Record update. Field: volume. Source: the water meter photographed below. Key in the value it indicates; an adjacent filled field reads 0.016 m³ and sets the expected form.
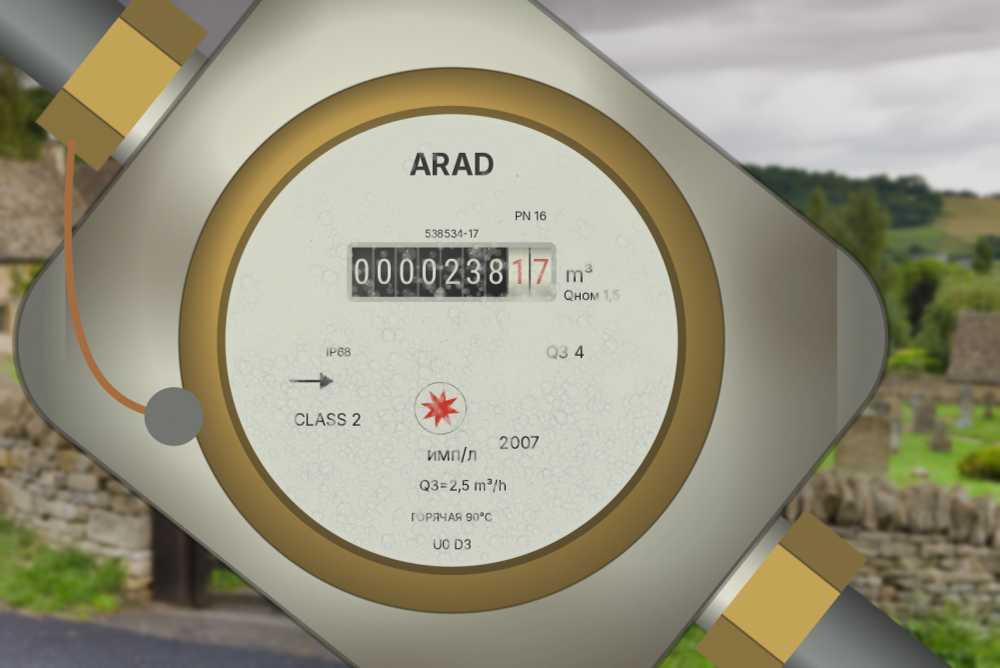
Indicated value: 238.17 m³
